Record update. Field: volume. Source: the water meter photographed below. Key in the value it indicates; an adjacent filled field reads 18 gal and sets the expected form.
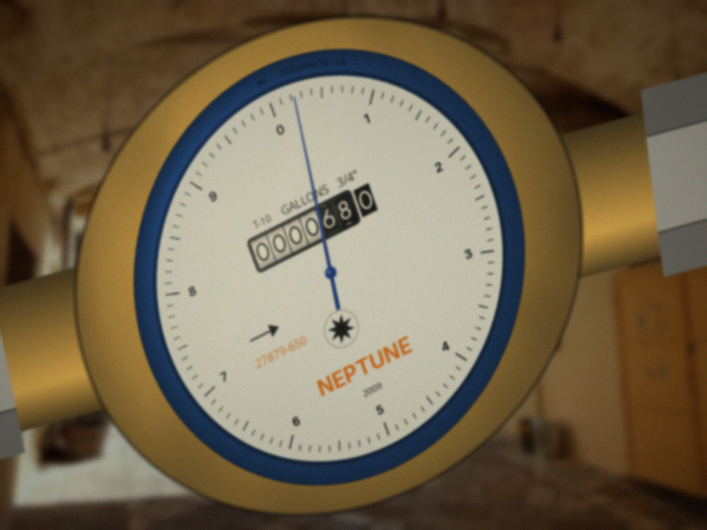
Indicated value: 680.2 gal
